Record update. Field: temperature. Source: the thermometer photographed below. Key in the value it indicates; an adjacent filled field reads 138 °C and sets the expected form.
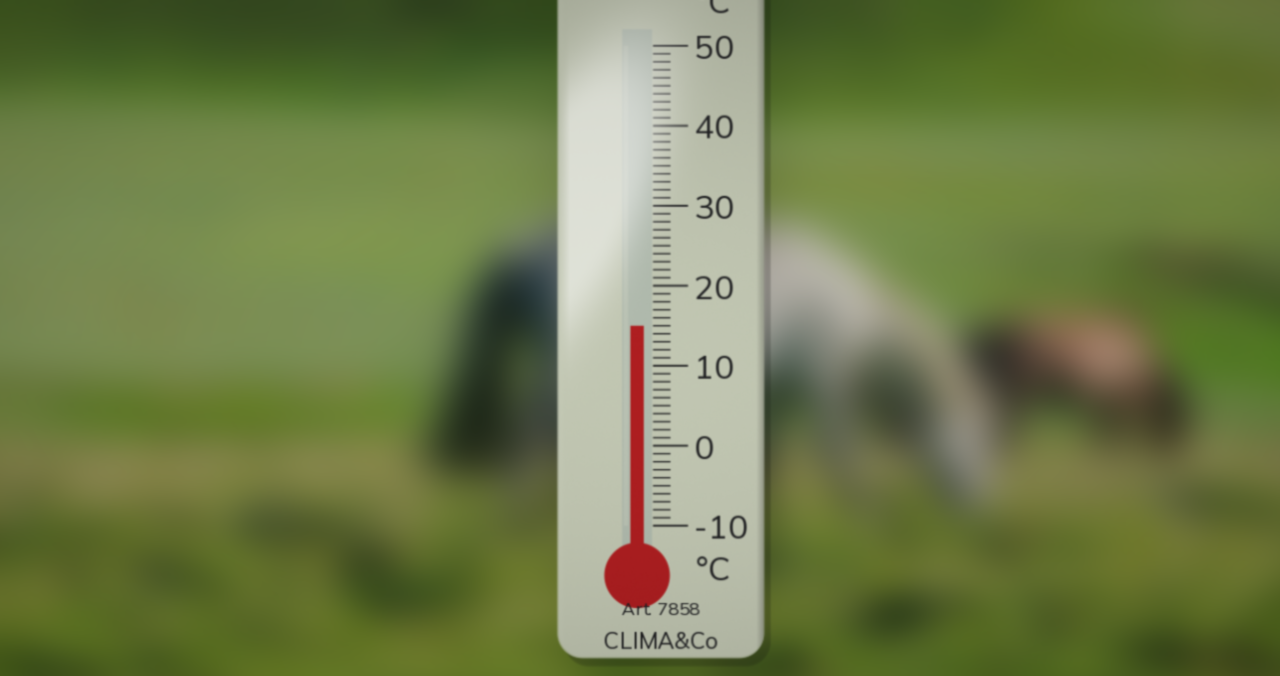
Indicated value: 15 °C
